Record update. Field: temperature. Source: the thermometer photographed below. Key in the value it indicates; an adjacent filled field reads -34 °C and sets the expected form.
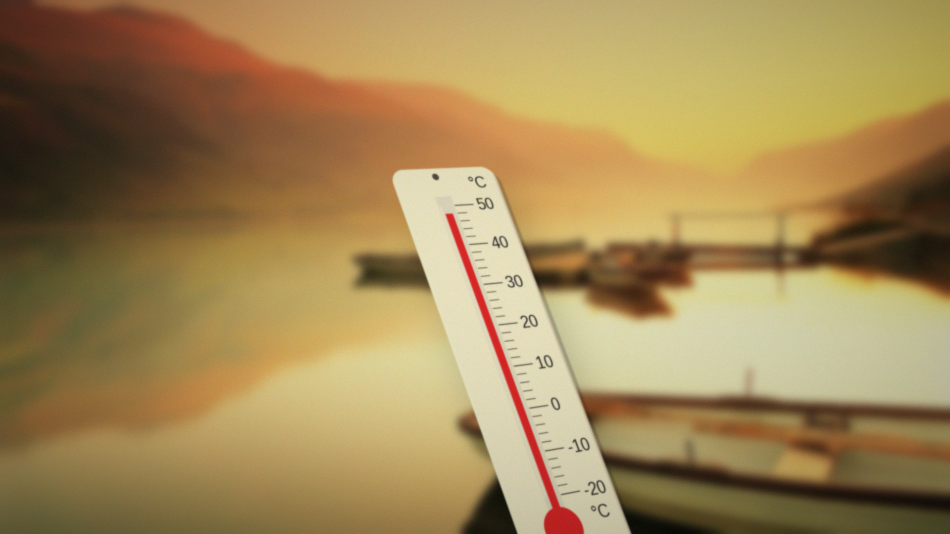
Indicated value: 48 °C
